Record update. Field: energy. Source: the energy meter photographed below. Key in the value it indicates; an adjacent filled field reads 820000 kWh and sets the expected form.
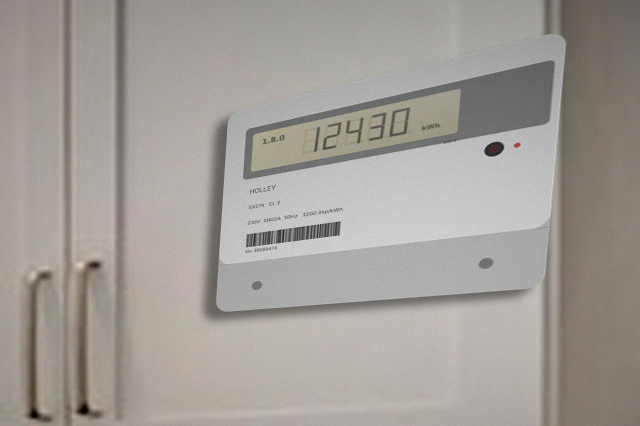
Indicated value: 12430 kWh
